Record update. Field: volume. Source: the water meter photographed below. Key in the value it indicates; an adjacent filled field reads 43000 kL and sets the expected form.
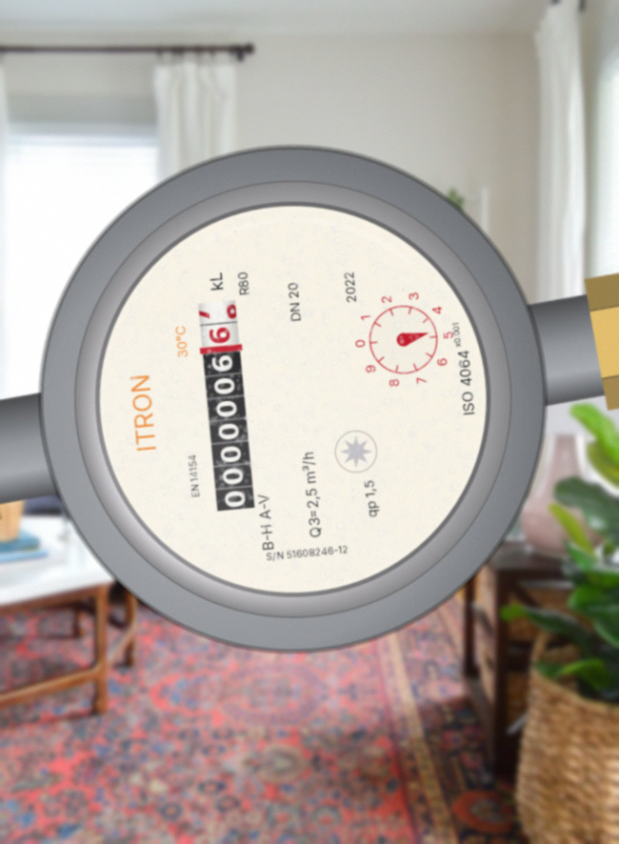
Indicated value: 6.674 kL
